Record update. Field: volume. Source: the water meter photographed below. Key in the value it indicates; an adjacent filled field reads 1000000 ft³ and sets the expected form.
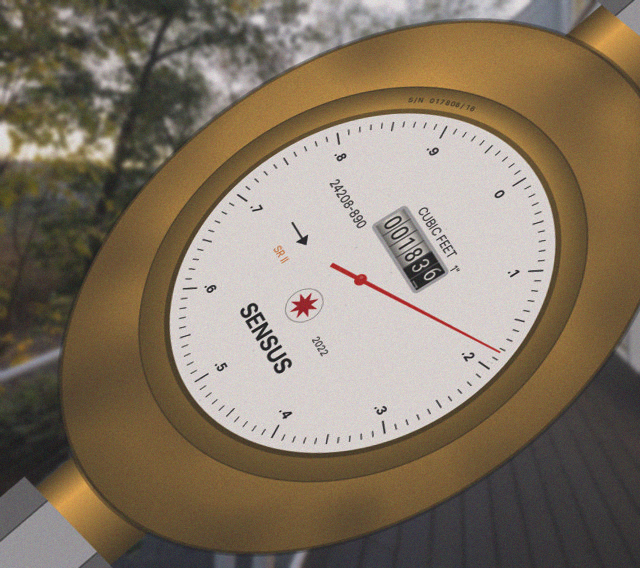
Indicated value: 1836.18 ft³
